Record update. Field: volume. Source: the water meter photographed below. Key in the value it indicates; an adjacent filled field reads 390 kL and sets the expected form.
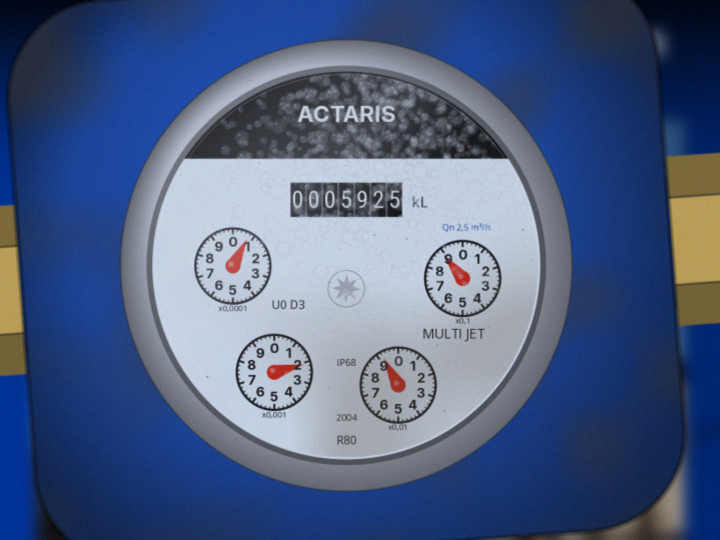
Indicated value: 5925.8920 kL
